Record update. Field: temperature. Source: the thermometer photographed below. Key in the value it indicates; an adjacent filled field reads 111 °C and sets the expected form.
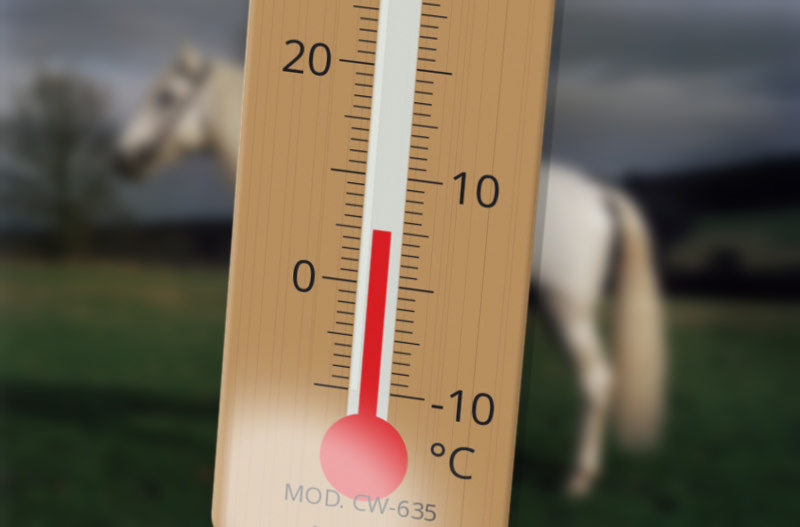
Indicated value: 5 °C
